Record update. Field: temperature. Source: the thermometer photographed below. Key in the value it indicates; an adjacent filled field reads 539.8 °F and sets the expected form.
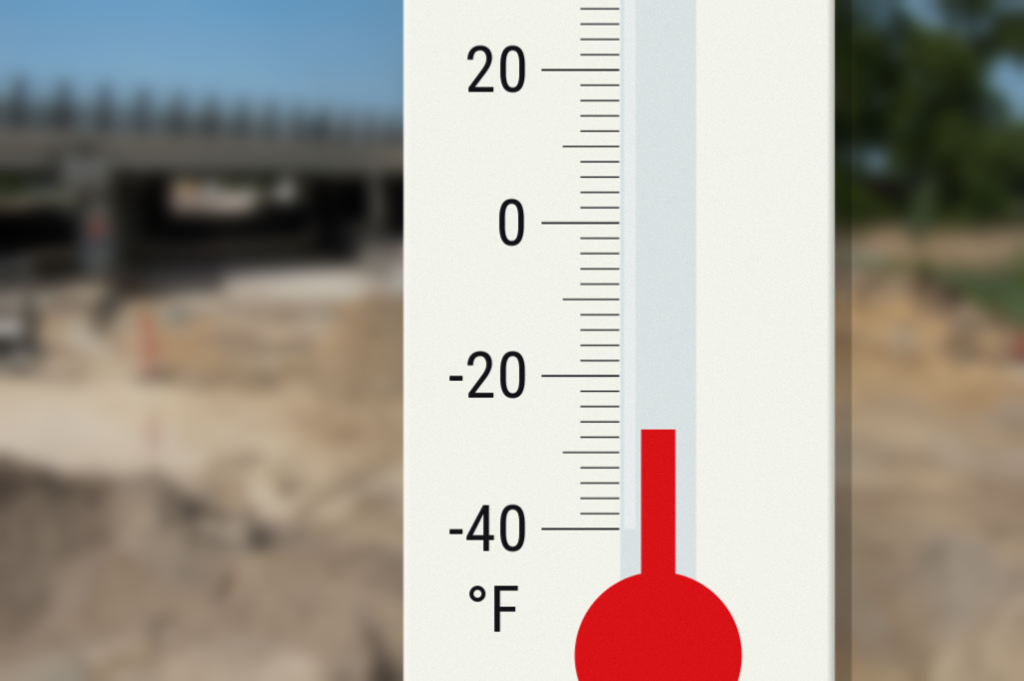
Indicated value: -27 °F
